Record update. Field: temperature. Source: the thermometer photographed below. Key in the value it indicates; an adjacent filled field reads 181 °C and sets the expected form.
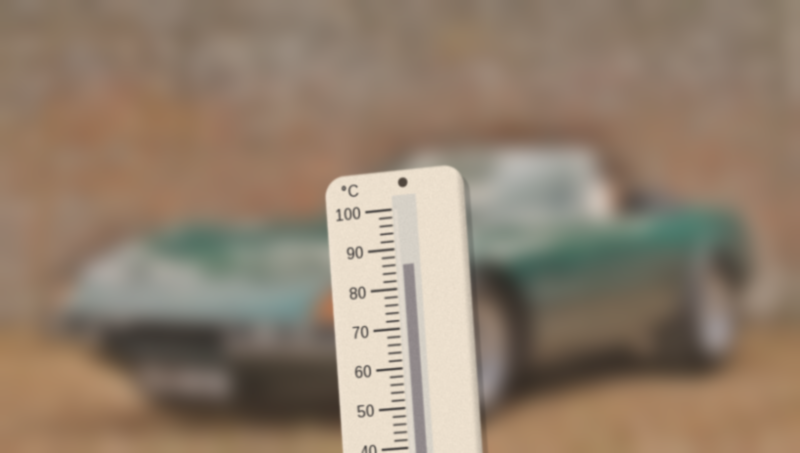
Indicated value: 86 °C
